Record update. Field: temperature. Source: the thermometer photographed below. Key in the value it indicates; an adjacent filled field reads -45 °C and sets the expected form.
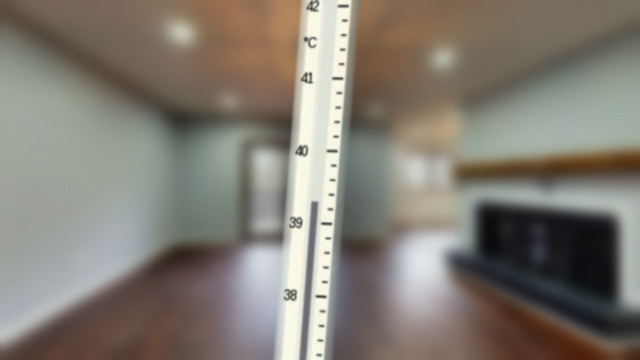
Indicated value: 39.3 °C
